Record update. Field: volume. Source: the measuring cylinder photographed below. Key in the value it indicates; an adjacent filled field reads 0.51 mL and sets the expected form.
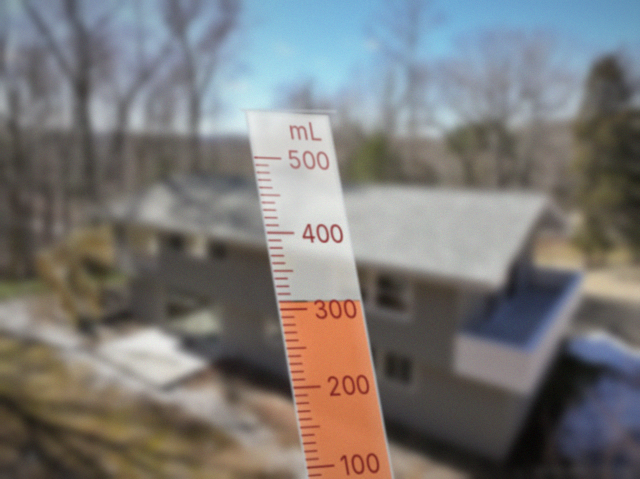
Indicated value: 310 mL
